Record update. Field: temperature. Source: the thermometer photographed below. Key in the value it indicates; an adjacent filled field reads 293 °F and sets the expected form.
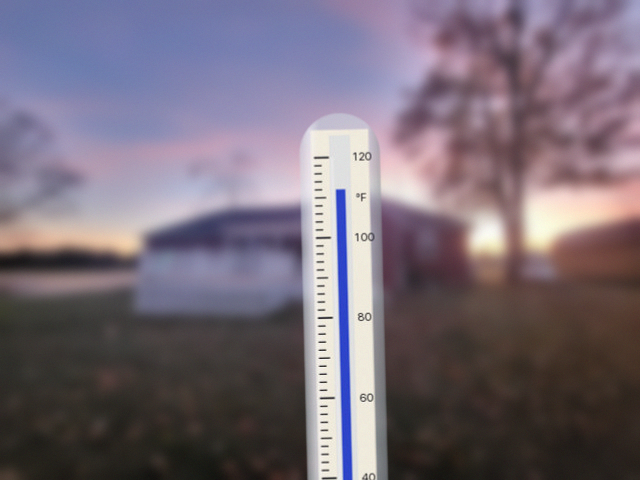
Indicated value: 112 °F
